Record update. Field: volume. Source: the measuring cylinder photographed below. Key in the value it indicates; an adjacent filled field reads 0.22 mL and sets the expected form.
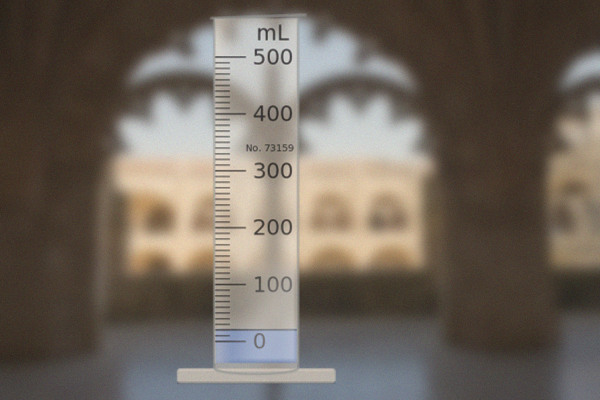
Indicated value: 20 mL
